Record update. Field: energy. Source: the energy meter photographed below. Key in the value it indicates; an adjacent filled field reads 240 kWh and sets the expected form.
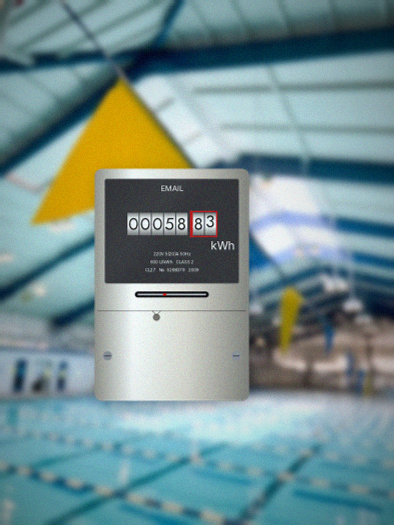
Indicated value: 58.83 kWh
